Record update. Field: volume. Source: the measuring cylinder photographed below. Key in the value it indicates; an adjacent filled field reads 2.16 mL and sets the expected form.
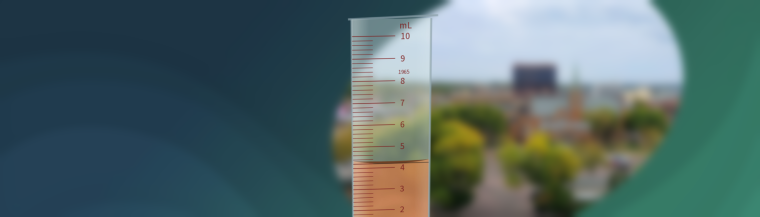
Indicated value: 4.2 mL
